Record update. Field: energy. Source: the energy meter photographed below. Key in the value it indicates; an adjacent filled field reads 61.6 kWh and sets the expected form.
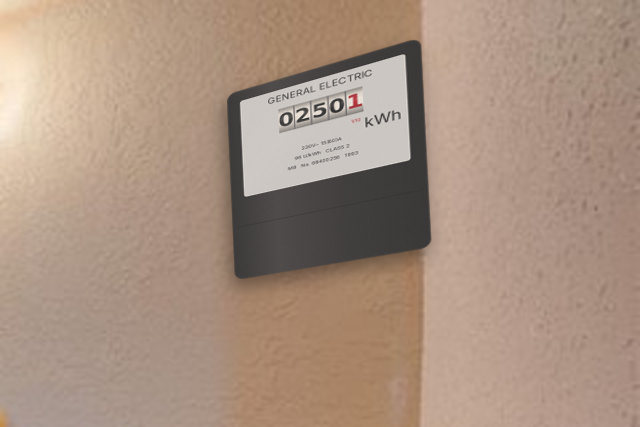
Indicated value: 250.1 kWh
